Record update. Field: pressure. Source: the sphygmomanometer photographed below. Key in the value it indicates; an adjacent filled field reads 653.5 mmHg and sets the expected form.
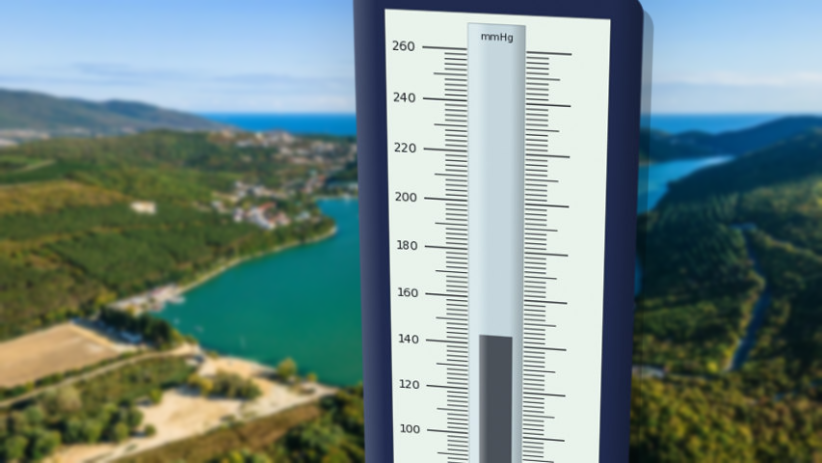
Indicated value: 144 mmHg
